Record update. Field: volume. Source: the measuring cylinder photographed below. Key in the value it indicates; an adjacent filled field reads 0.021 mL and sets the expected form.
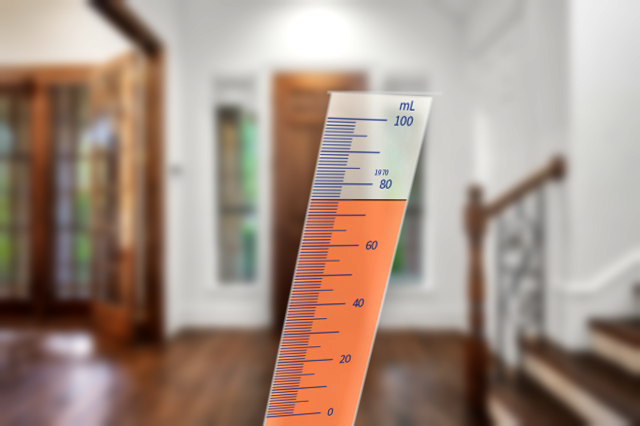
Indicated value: 75 mL
